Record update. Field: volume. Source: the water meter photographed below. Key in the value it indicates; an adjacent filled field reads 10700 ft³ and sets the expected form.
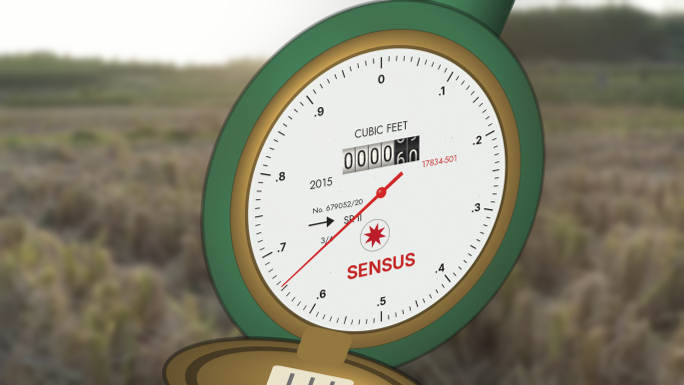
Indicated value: 59.65 ft³
